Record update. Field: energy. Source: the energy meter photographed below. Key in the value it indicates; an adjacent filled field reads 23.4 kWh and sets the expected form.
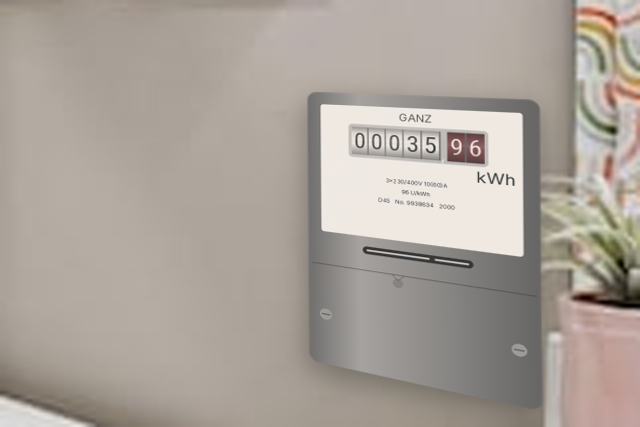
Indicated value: 35.96 kWh
